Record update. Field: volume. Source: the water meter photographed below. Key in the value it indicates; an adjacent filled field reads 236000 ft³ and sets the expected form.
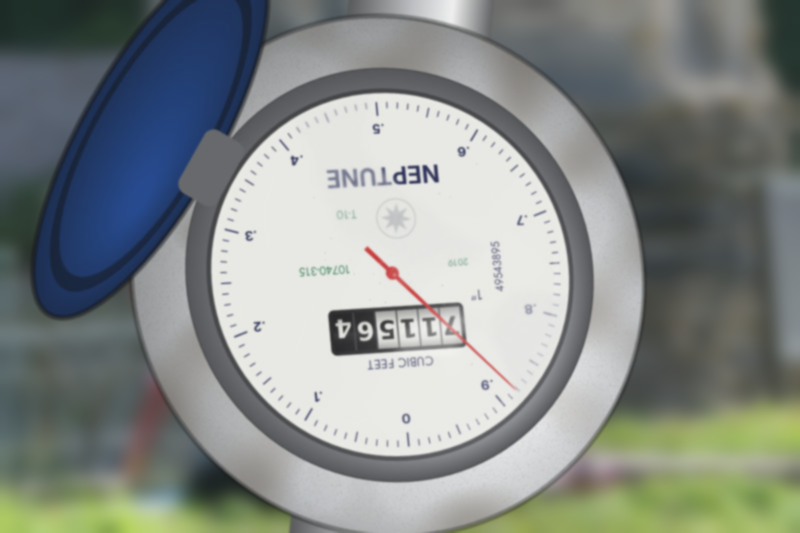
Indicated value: 711563.88 ft³
